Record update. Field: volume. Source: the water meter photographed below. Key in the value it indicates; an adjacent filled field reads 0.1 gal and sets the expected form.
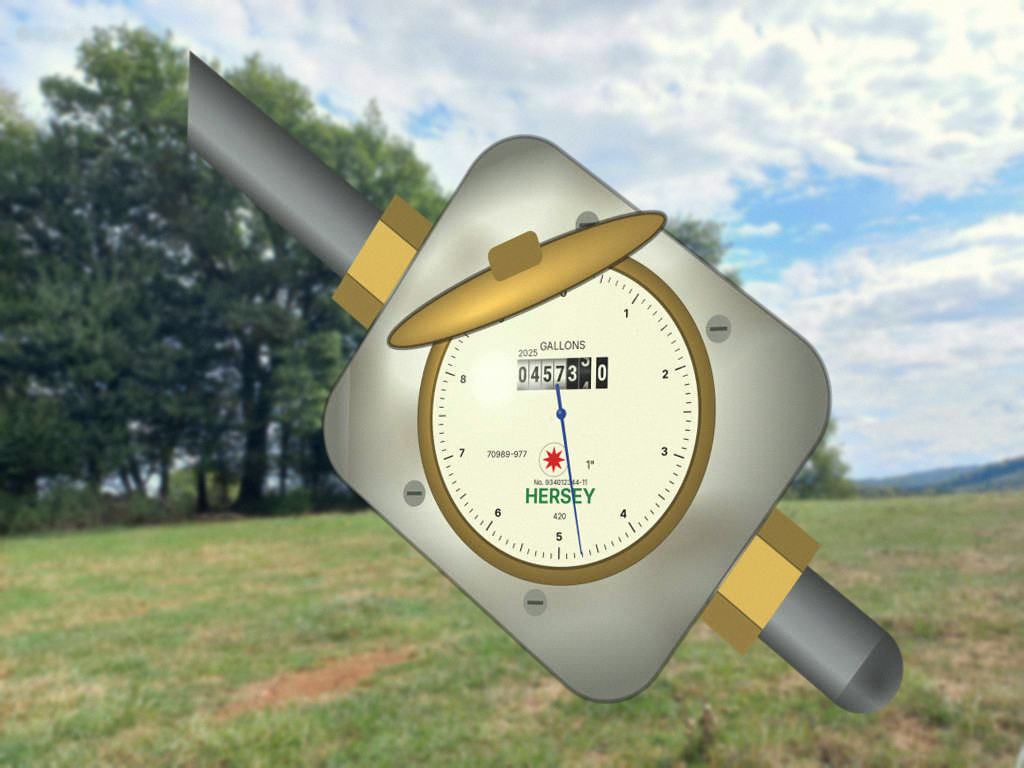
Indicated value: 457334.7 gal
